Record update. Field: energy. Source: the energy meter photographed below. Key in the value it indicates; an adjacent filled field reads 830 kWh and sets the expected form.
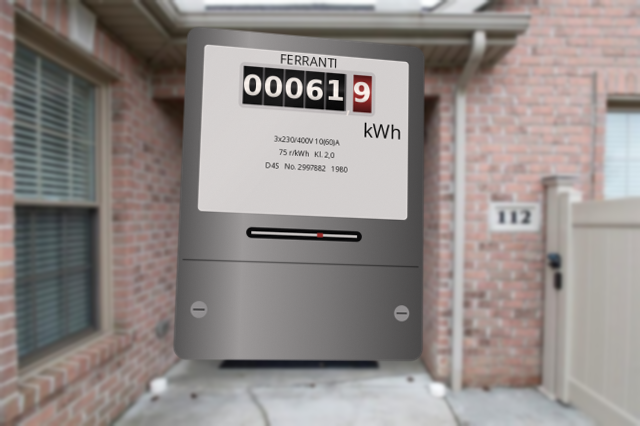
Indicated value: 61.9 kWh
